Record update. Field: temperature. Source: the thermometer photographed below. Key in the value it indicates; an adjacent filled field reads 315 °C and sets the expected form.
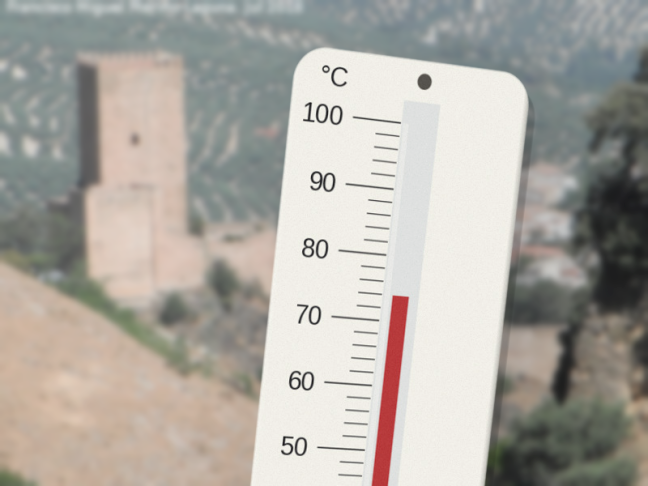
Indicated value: 74 °C
